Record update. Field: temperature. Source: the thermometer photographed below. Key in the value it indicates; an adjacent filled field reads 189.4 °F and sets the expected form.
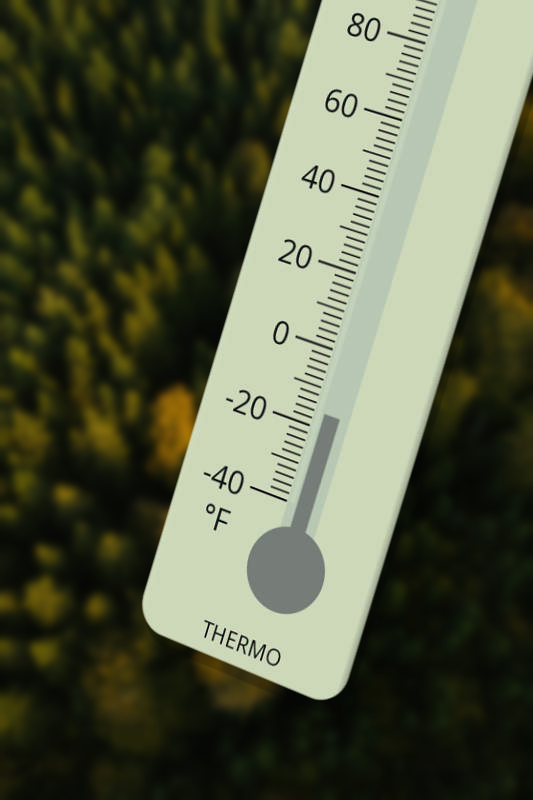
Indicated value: -16 °F
